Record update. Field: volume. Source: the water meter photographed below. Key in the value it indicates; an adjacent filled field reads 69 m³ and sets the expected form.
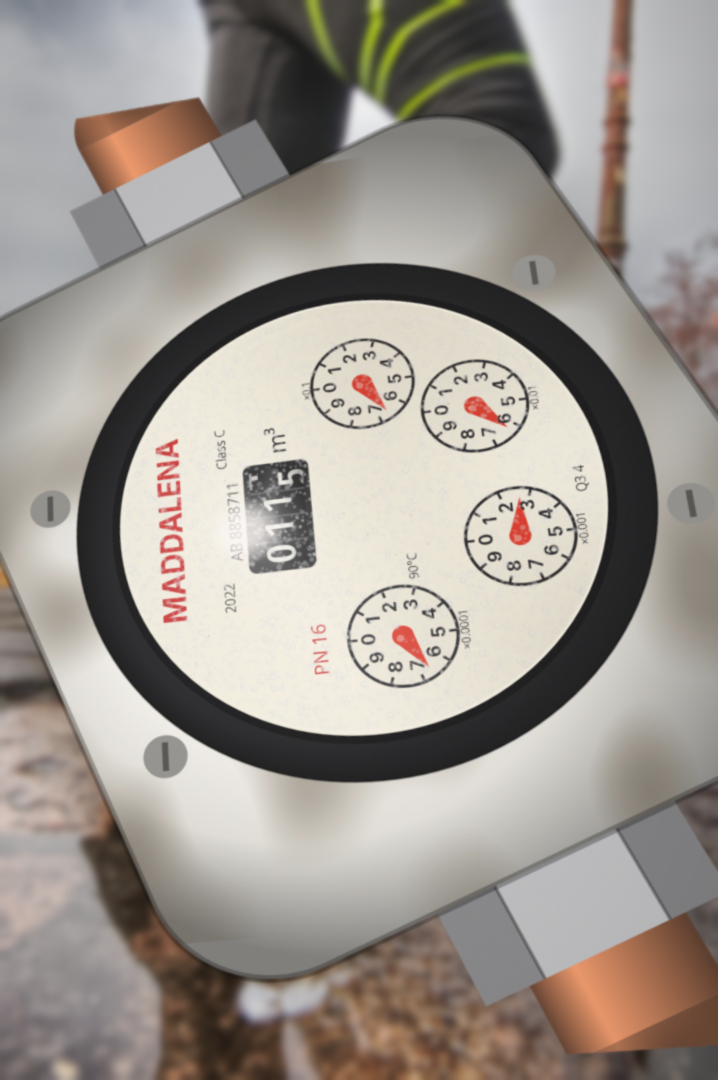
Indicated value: 114.6626 m³
